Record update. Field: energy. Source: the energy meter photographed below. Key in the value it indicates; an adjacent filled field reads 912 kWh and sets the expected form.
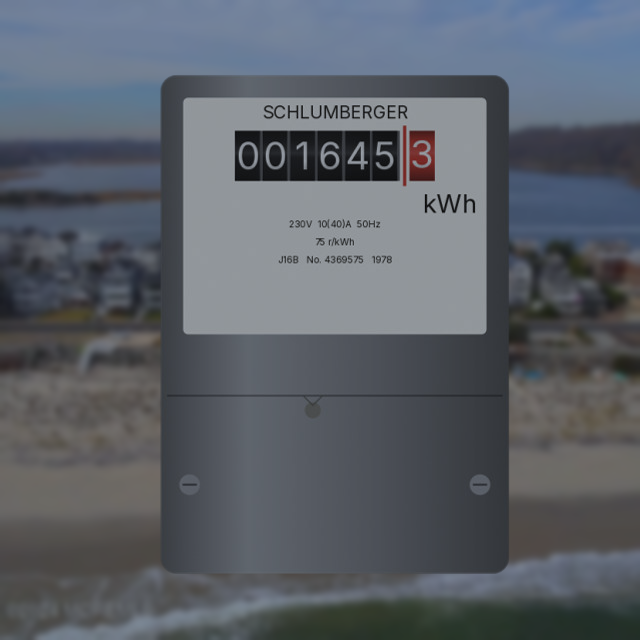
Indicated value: 1645.3 kWh
